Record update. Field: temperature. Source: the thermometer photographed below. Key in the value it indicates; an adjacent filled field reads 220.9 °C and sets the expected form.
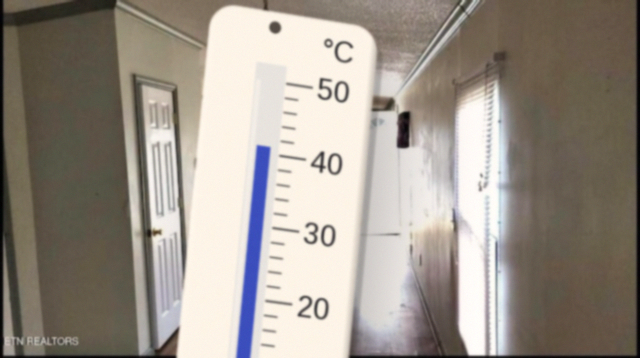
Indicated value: 41 °C
